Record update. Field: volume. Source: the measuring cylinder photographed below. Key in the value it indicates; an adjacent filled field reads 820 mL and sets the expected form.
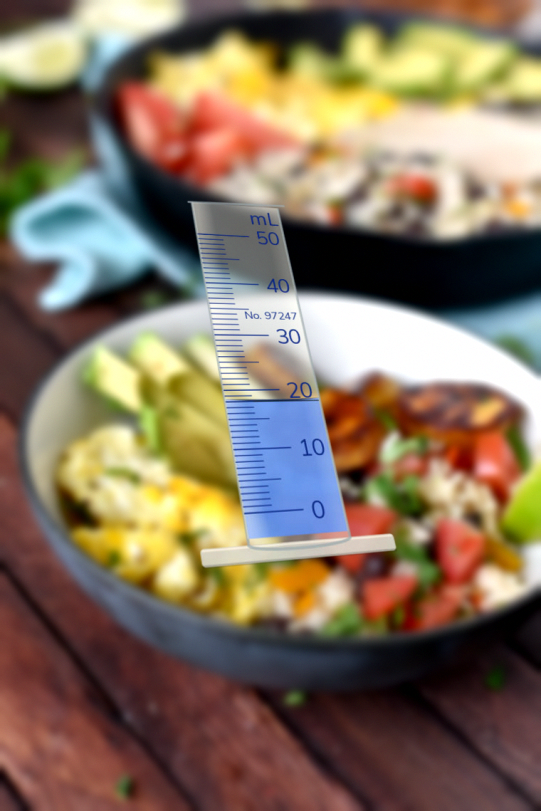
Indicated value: 18 mL
